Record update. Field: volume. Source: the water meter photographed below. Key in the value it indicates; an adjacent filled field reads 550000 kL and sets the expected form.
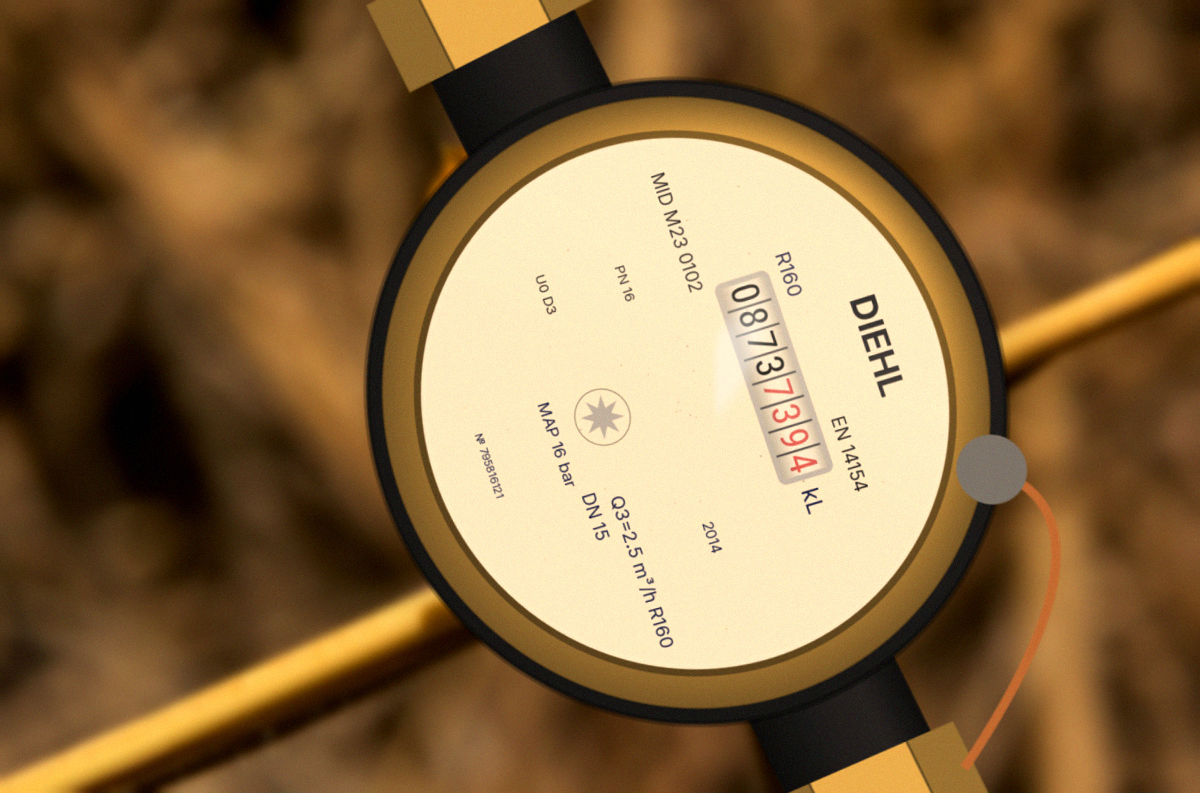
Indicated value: 873.7394 kL
